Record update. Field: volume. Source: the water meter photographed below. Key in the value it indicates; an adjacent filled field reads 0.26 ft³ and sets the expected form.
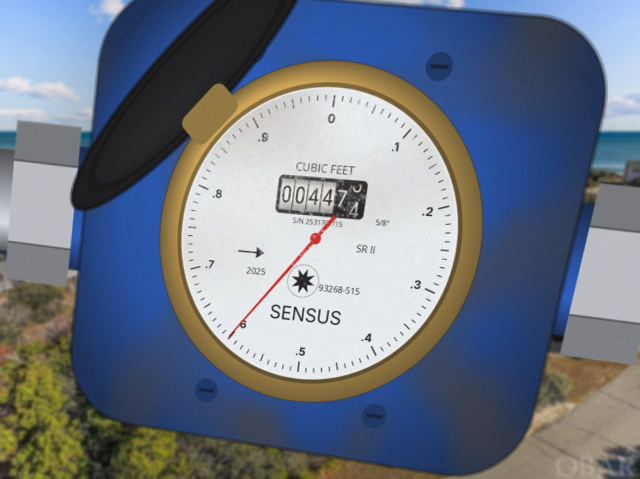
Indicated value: 4473.60 ft³
